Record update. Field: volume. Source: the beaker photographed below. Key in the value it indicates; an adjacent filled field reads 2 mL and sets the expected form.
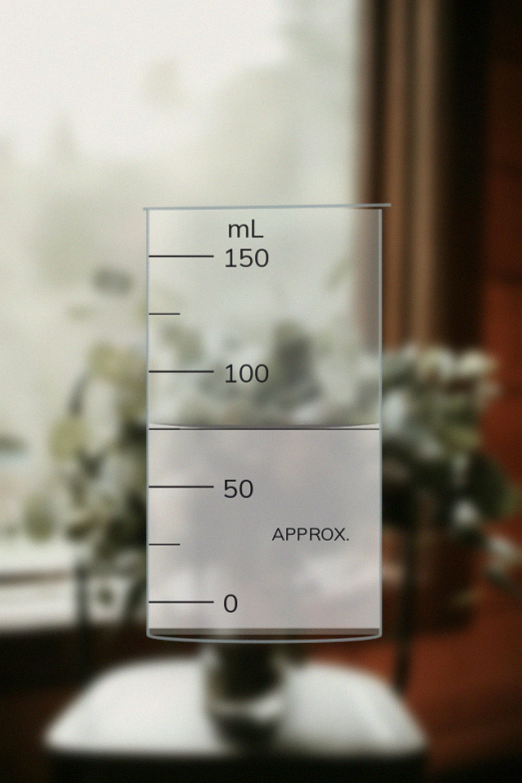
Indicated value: 75 mL
